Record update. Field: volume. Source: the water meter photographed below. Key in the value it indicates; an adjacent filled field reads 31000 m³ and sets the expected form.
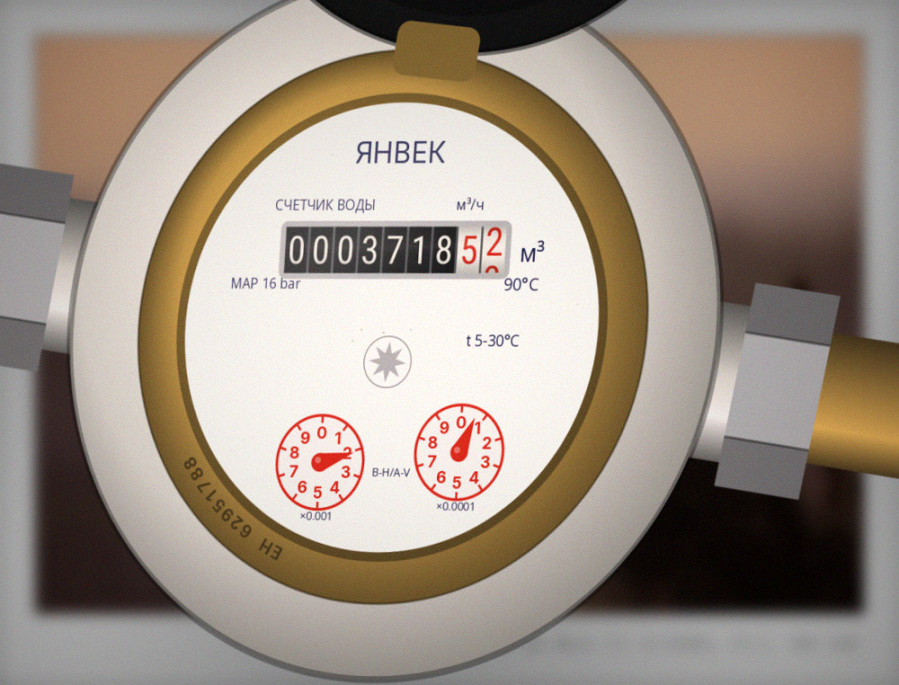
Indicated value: 3718.5220 m³
